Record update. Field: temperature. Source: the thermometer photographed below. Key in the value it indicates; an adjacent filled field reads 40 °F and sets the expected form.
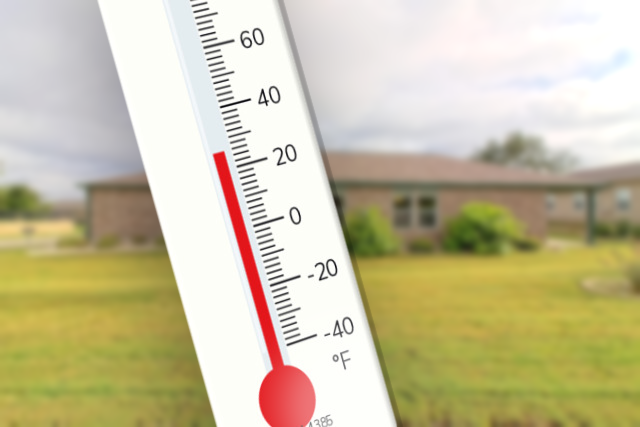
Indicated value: 26 °F
